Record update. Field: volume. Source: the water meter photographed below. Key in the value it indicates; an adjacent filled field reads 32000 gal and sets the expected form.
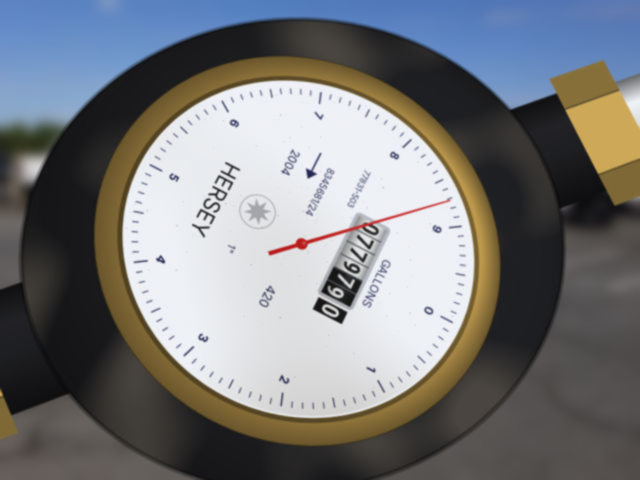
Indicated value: 779788.7 gal
